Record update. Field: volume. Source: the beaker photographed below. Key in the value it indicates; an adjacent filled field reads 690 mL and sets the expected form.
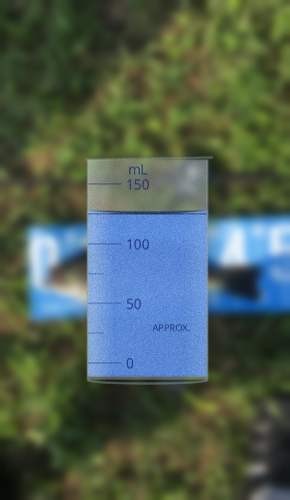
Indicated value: 125 mL
